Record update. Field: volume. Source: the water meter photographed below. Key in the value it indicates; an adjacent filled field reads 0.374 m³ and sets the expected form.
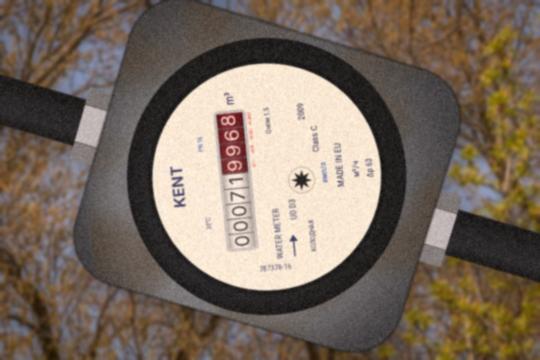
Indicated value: 71.9968 m³
